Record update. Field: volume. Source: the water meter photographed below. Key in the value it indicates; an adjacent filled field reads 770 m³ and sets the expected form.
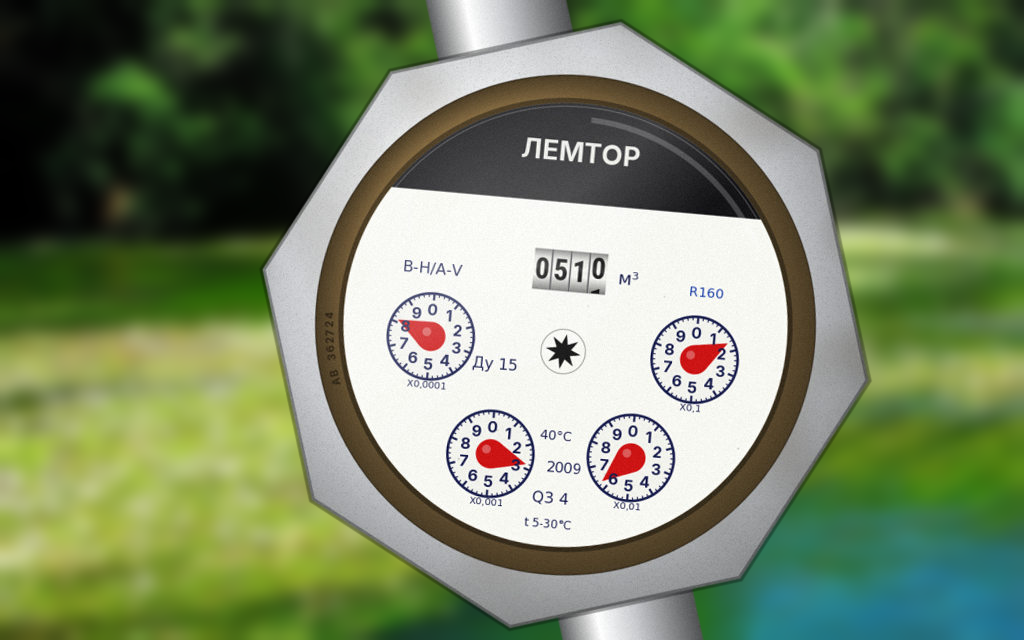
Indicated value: 510.1628 m³
